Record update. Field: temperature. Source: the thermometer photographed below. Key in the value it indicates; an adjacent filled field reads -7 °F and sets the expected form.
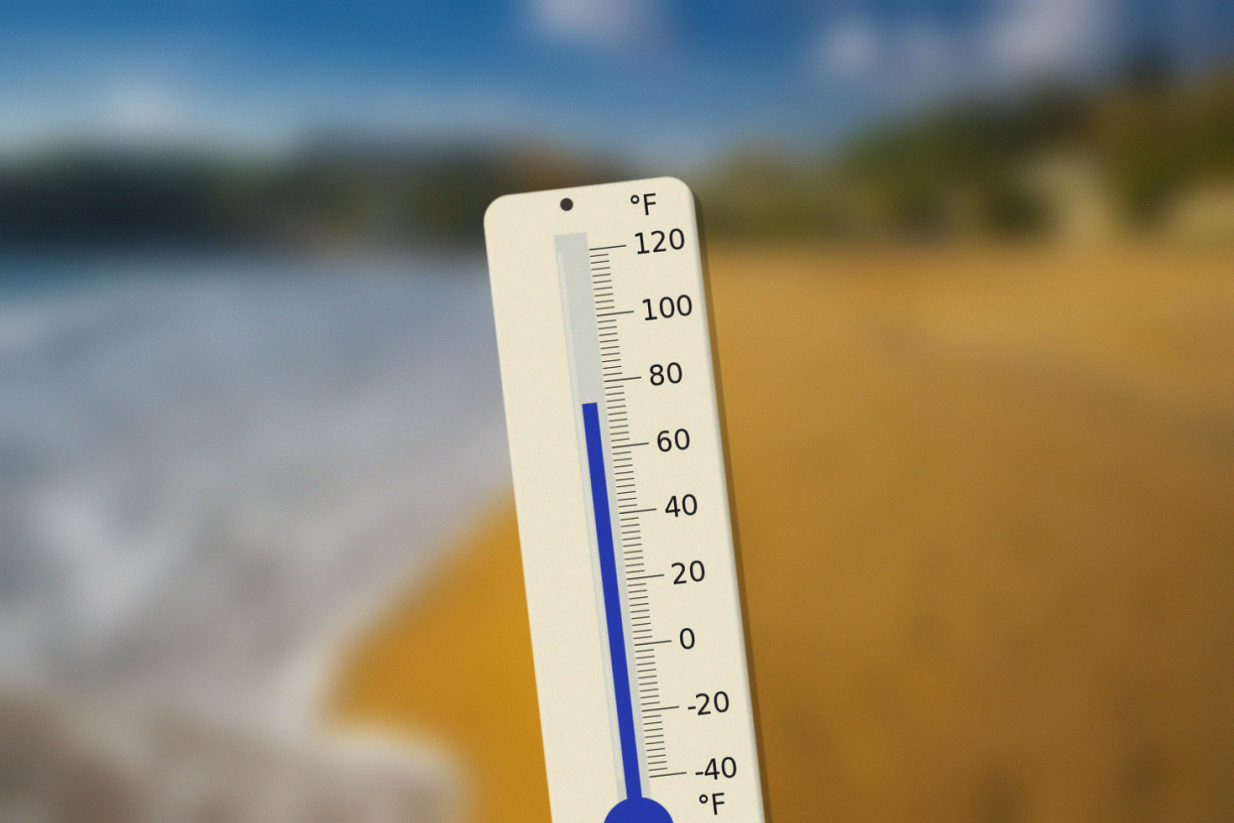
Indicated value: 74 °F
